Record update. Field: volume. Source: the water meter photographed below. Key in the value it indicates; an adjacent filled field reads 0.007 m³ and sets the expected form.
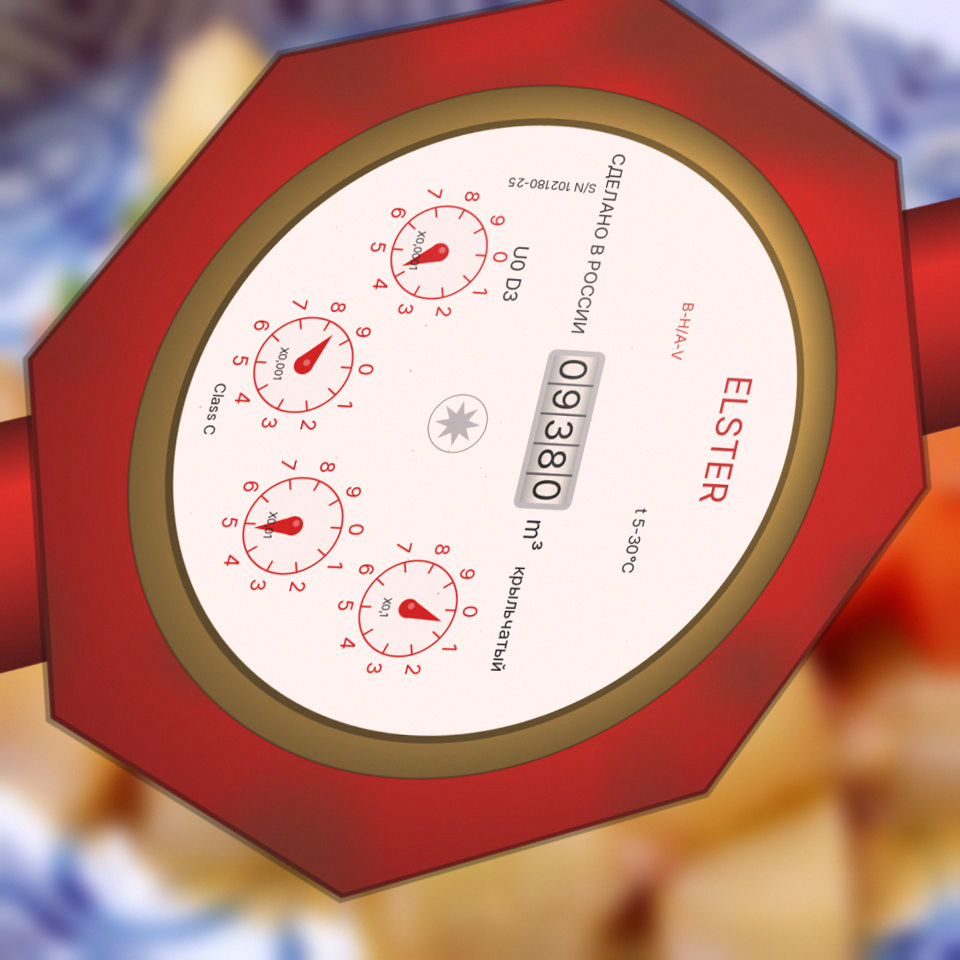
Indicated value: 9380.0484 m³
